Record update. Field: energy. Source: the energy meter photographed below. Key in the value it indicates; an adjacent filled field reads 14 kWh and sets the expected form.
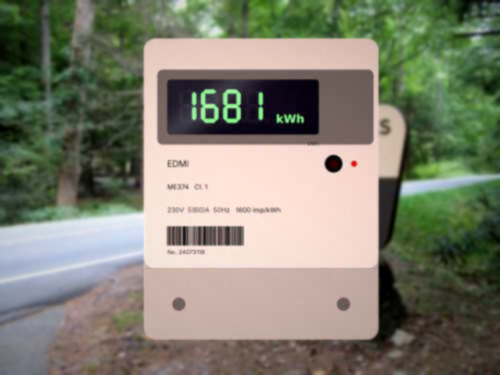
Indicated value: 1681 kWh
